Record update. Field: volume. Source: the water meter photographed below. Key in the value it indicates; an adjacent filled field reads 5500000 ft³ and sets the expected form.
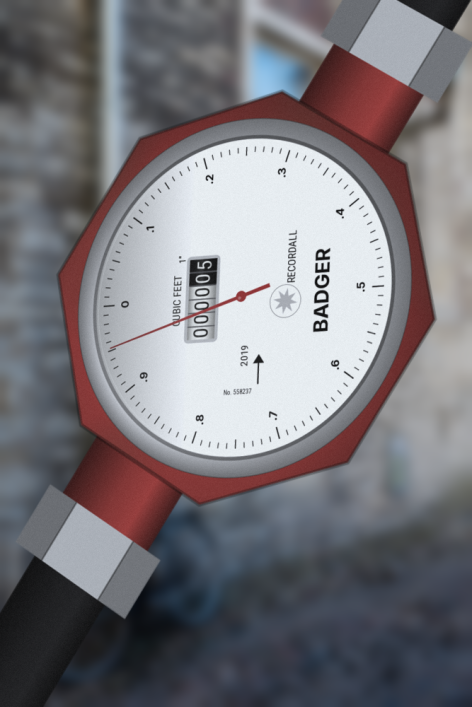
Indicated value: 4.95 ft³
